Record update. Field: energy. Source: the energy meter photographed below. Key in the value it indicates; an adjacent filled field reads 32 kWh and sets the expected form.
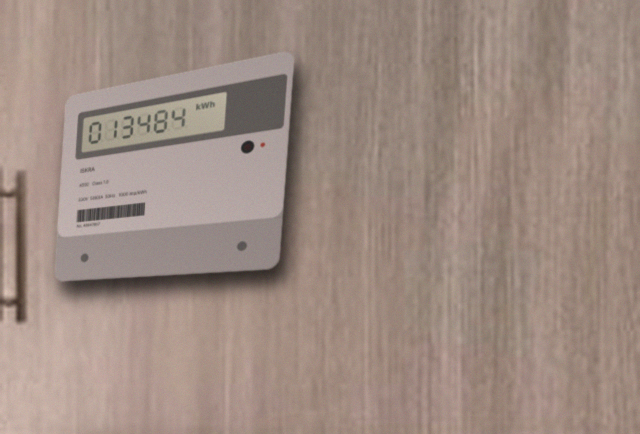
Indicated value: 13484 kWh
